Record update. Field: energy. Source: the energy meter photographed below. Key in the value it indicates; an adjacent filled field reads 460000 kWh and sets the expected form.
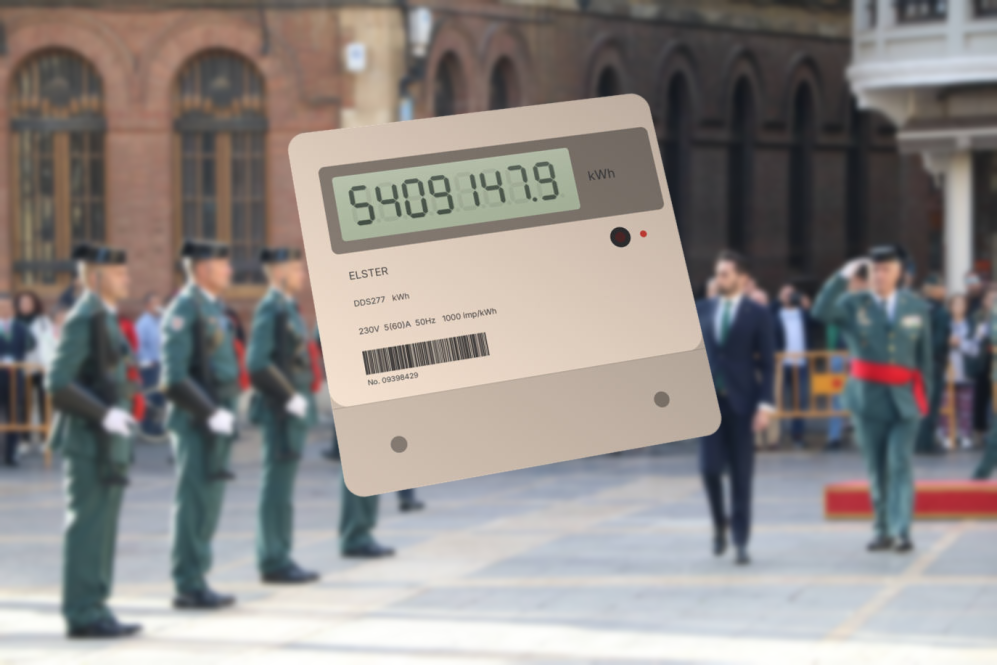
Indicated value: 5409147.9 kWh
